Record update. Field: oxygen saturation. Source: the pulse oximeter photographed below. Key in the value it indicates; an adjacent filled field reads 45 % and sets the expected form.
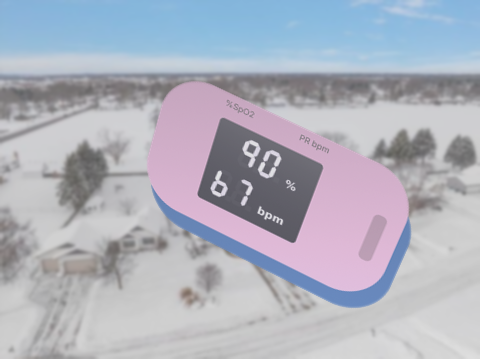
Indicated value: 90 %
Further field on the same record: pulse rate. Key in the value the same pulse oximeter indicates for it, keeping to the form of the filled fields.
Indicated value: 67 bpm
